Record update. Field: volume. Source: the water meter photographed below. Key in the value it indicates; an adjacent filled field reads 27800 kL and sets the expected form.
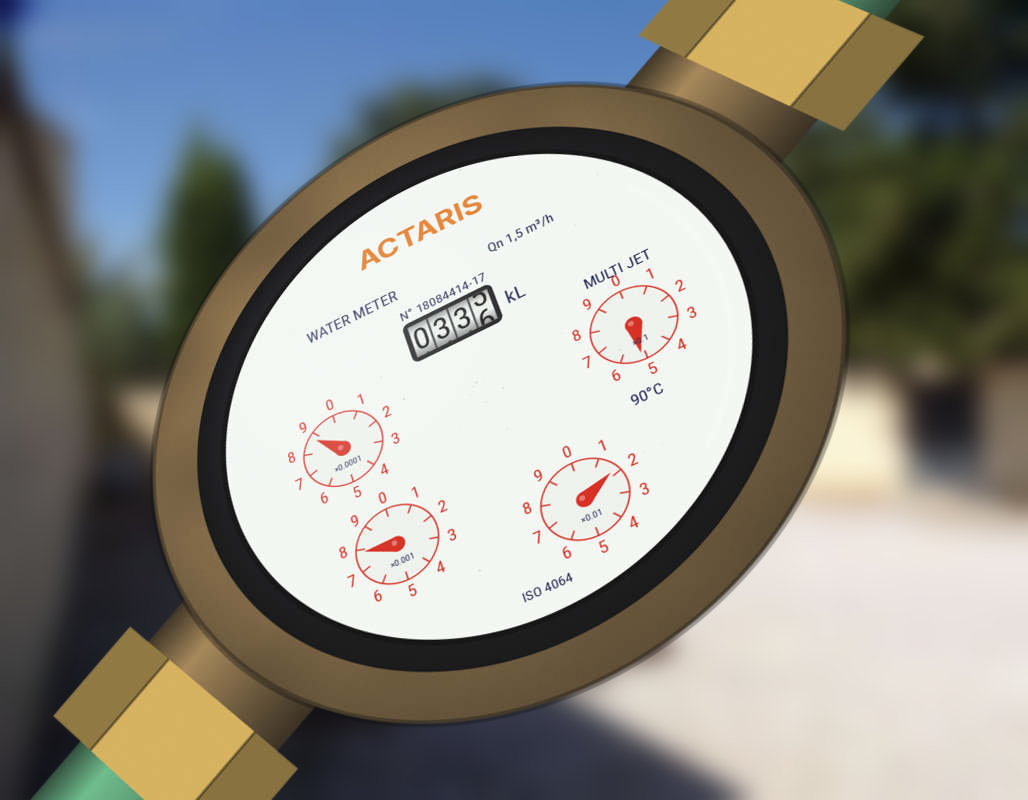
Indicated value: 335.5178 kL
